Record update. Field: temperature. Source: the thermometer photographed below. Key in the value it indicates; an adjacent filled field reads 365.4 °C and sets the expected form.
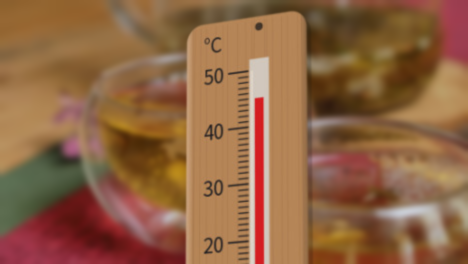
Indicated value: 45 °C
